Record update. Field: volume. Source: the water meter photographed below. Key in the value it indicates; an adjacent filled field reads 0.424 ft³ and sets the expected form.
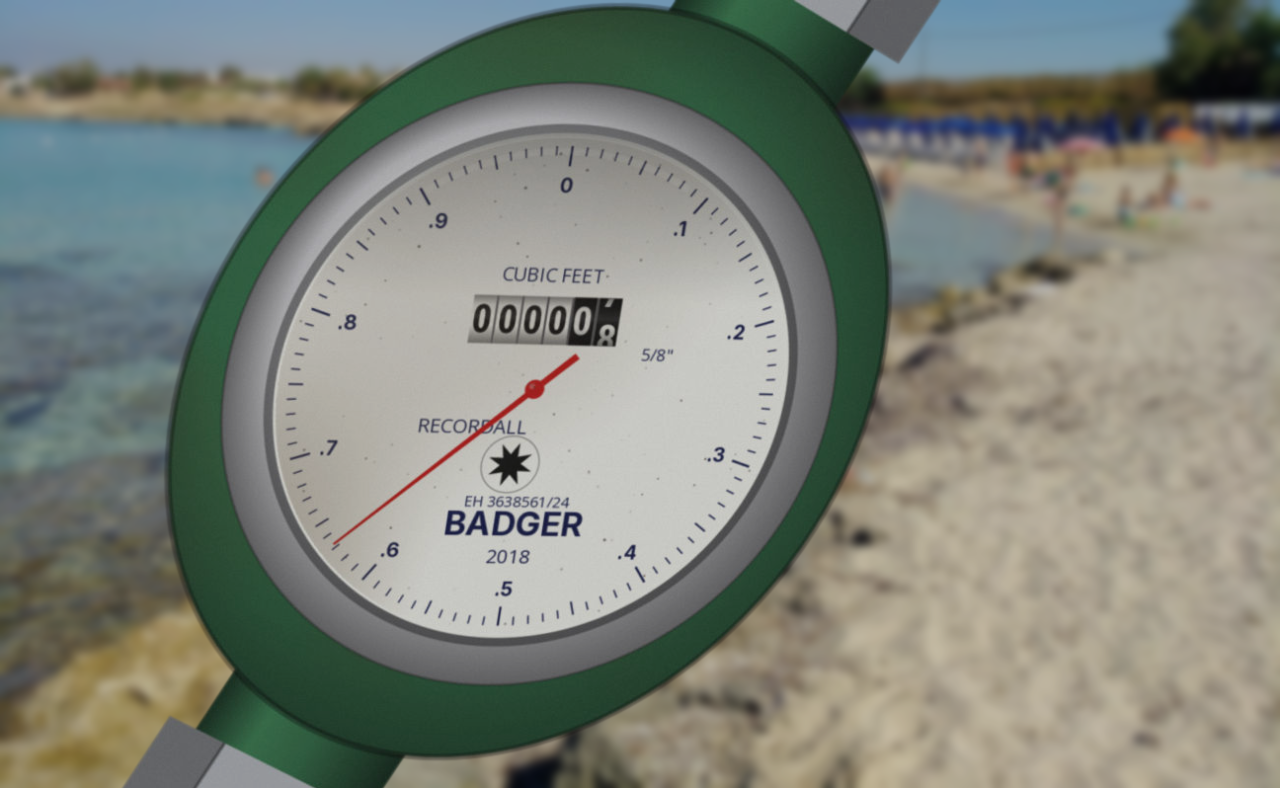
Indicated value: 7.63 ft³
